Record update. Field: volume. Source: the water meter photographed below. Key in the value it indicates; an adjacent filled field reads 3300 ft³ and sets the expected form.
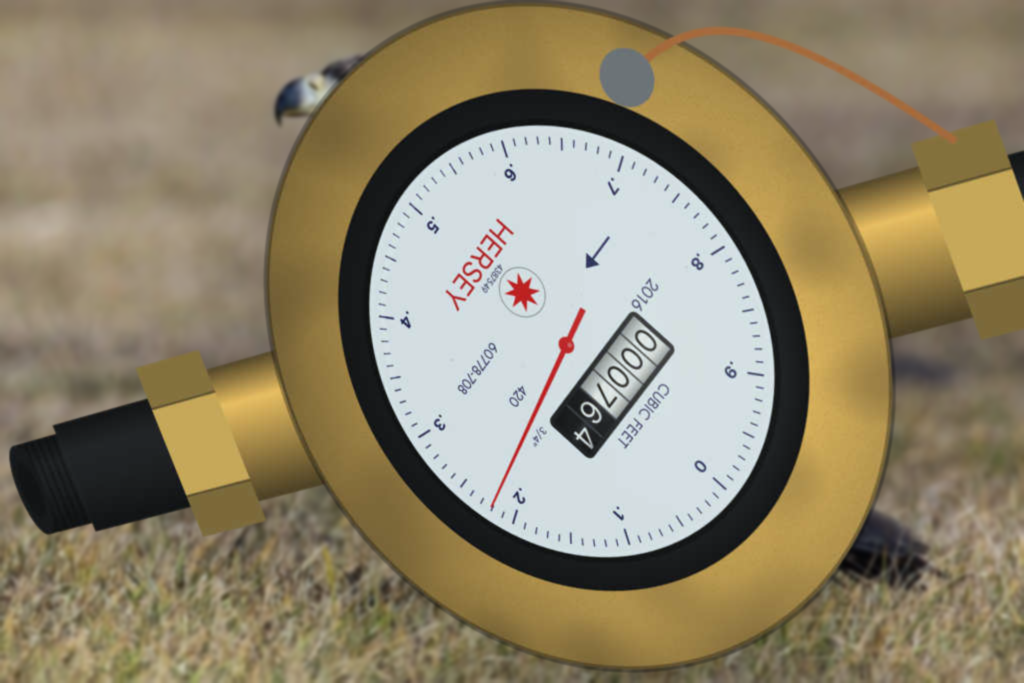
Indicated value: 764.22 ft³
